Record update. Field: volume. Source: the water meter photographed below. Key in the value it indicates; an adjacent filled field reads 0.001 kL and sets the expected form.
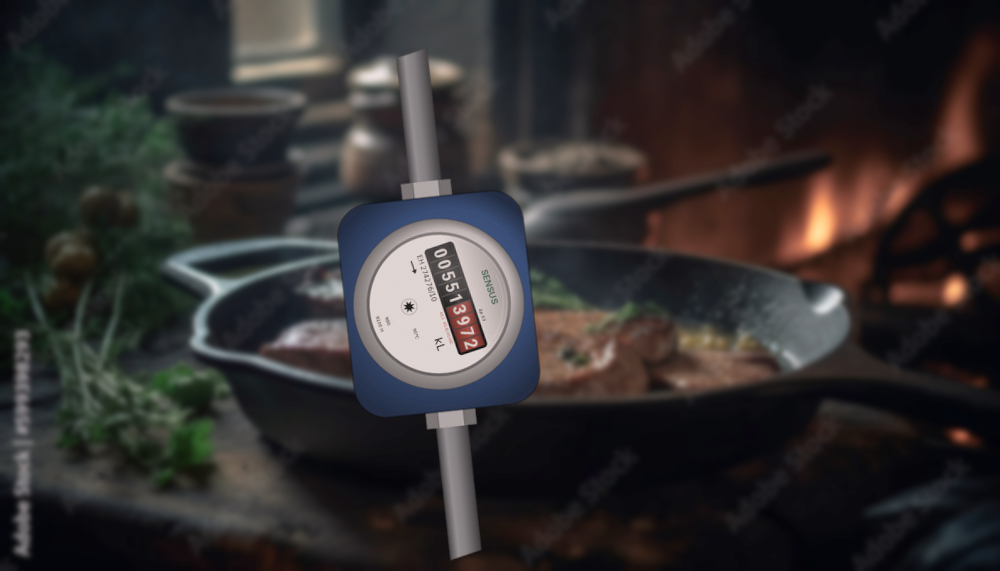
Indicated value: 551.3972 kL
